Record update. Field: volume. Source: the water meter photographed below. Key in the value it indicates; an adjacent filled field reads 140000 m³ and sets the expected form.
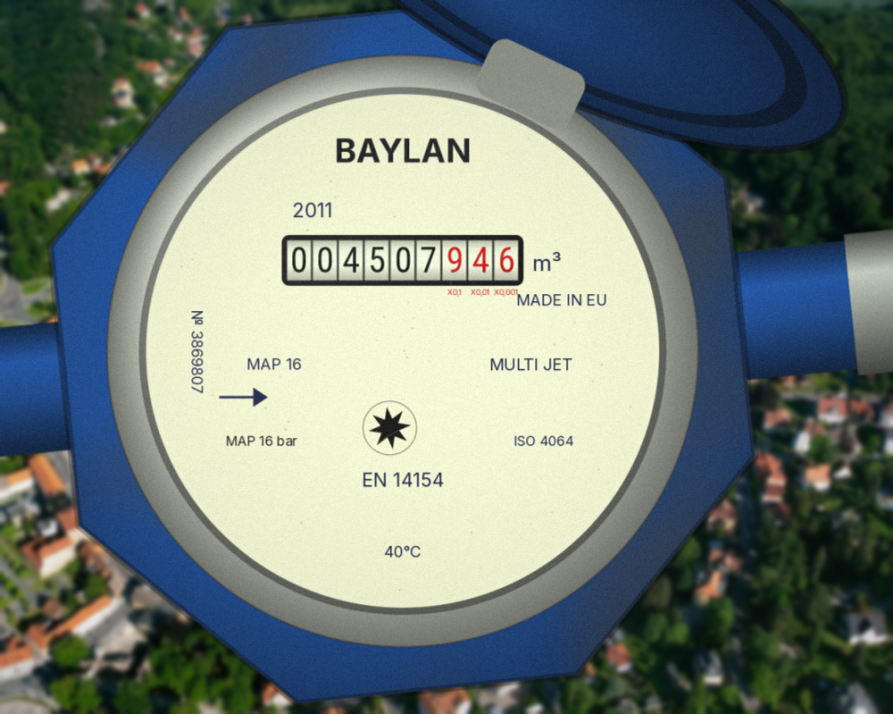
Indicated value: 4507.946 m³
